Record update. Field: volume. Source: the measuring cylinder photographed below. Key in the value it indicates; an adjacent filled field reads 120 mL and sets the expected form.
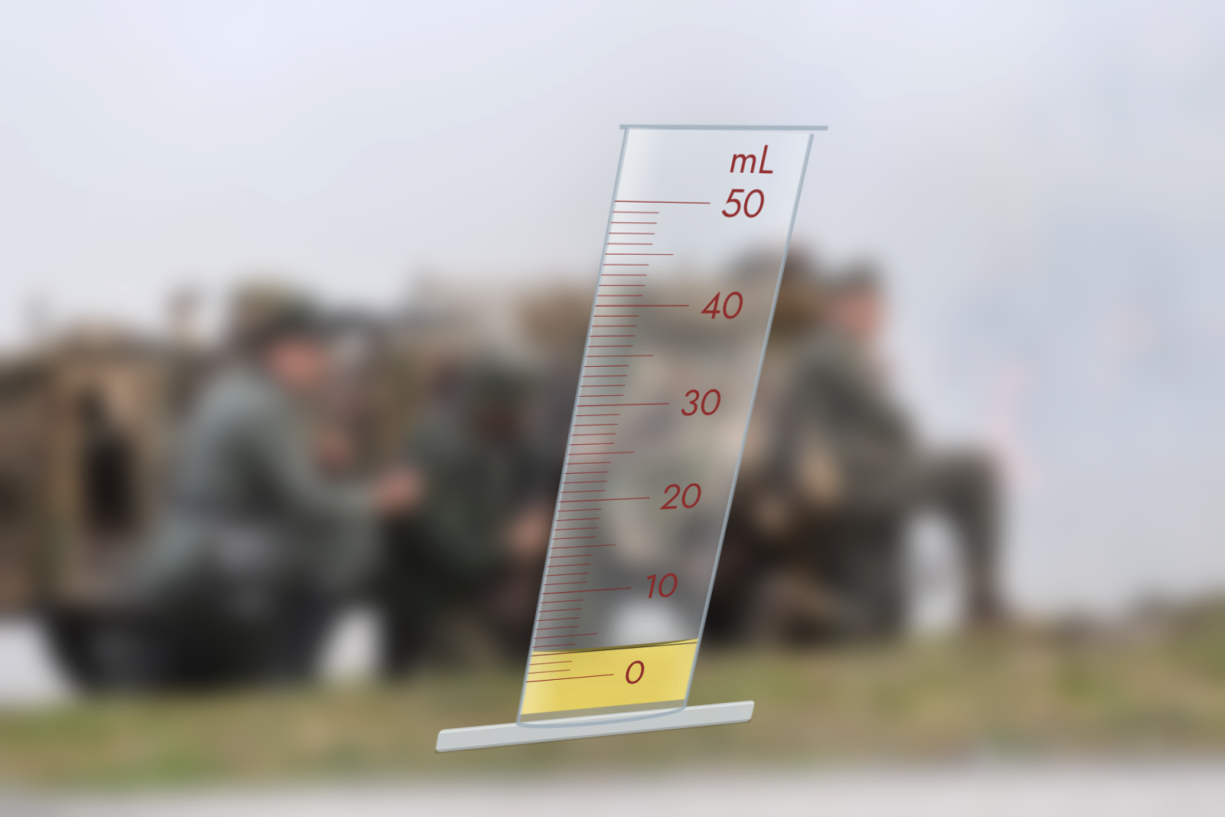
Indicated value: 3 mL
